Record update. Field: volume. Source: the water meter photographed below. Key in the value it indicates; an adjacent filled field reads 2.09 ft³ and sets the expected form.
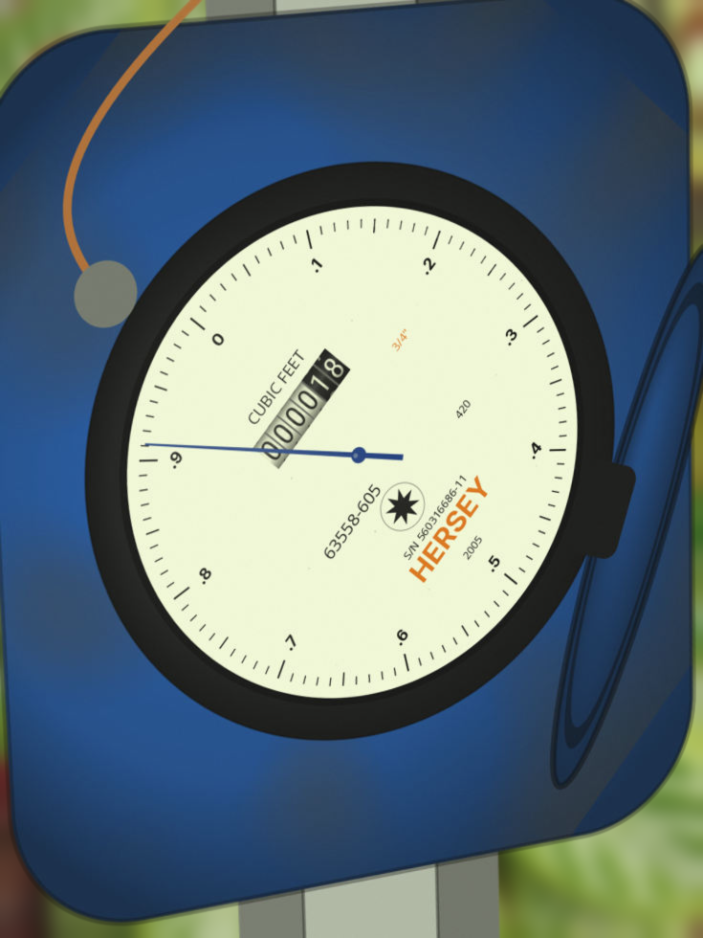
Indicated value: 17.91 ft³
